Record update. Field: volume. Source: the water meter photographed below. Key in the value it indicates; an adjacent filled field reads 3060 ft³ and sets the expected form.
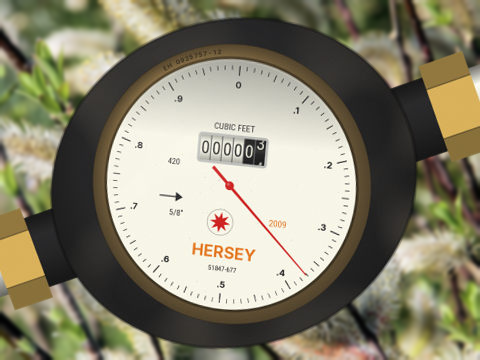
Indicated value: 3.37 ft³
